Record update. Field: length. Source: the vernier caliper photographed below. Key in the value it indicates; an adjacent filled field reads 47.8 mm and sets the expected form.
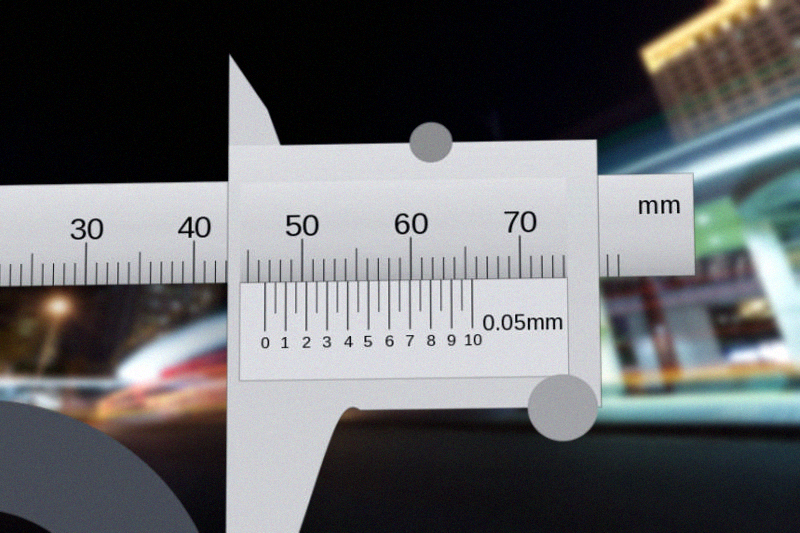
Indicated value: 46.6 mm
